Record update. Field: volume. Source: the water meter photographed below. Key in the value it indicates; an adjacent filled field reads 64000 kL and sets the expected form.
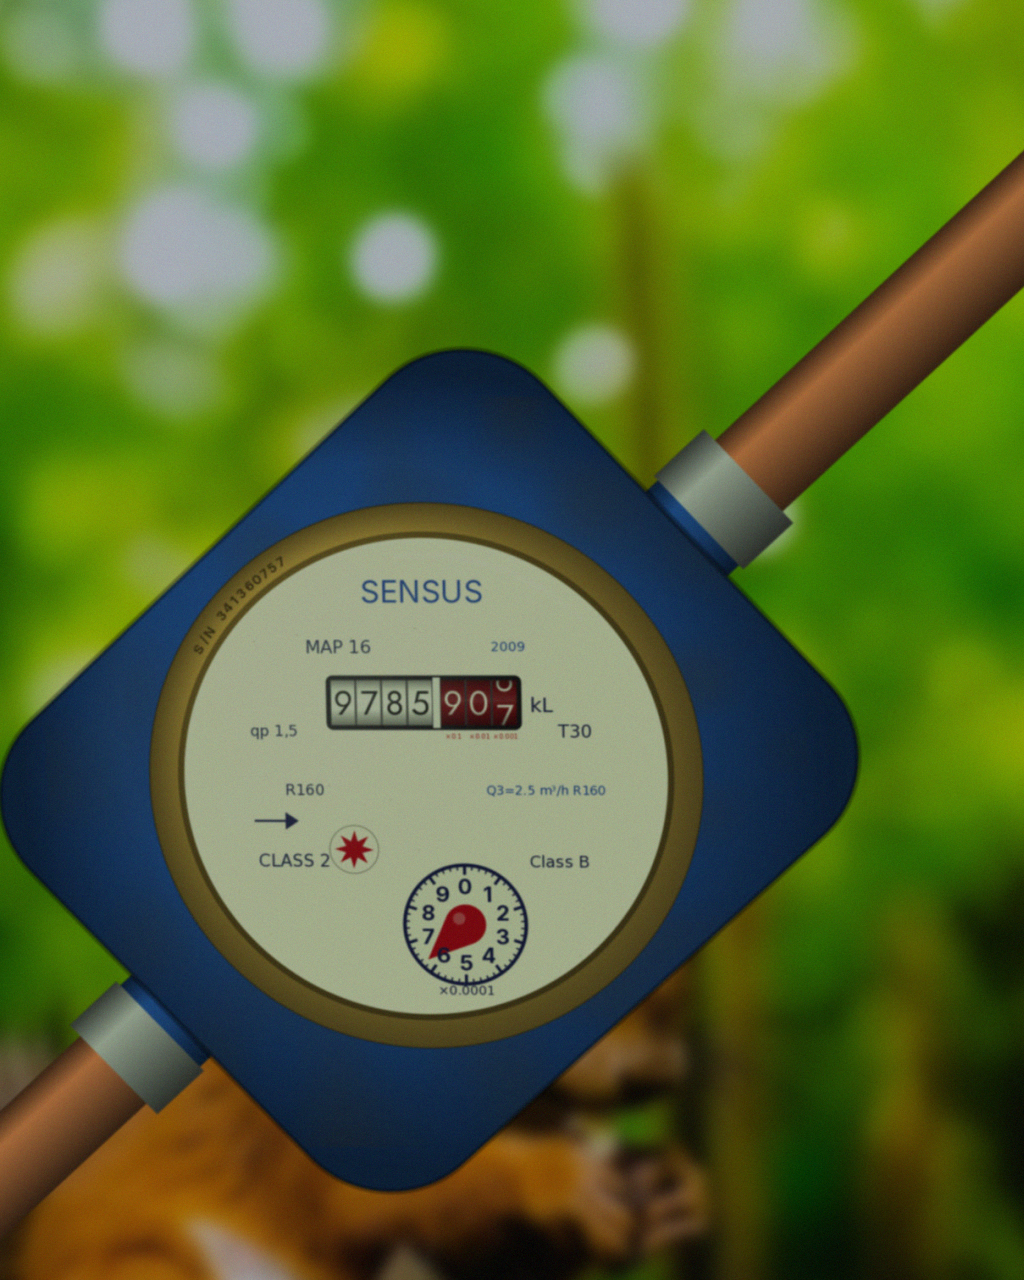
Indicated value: 9785.9066 kL
